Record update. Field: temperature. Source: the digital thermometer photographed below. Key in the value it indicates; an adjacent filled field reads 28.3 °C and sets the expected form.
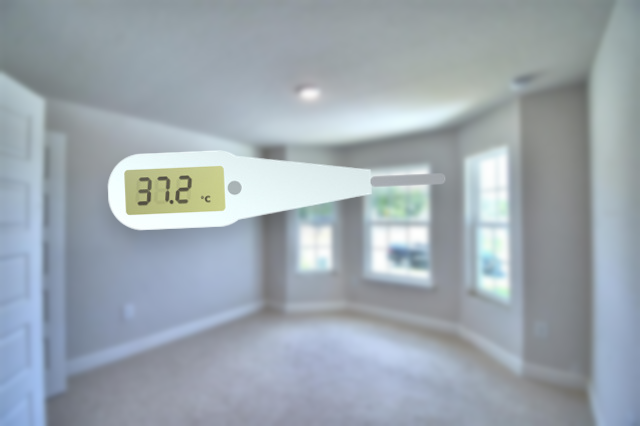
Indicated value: 37.2 °C
